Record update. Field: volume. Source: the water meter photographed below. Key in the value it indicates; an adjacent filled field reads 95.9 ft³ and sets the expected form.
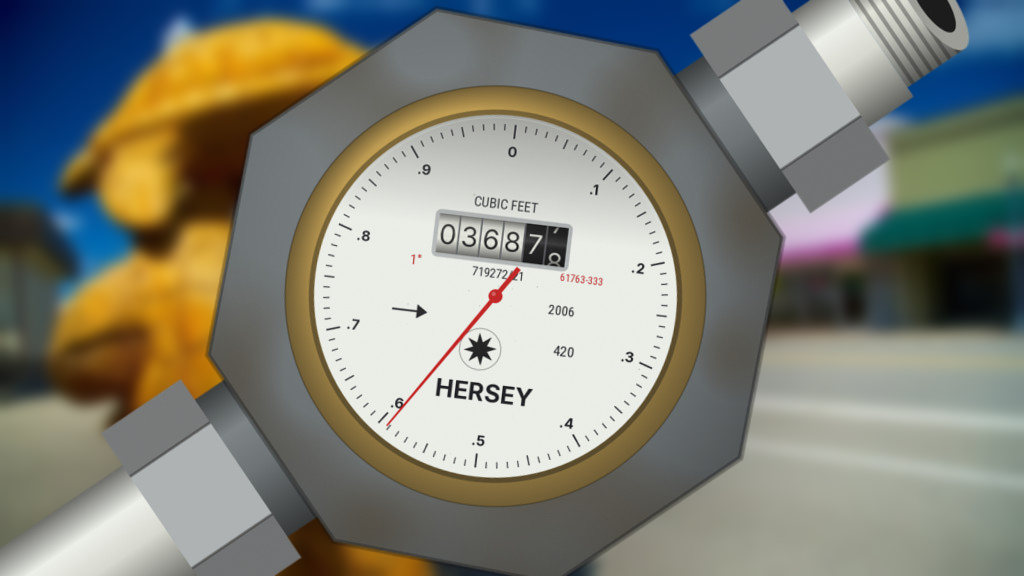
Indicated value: 36877.59 ft³
